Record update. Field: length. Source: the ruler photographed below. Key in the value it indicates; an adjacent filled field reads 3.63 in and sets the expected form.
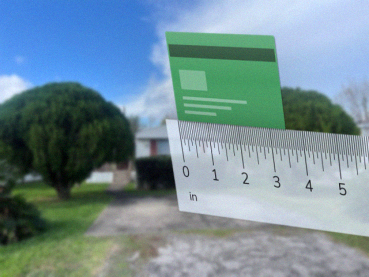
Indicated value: 3.5 in
